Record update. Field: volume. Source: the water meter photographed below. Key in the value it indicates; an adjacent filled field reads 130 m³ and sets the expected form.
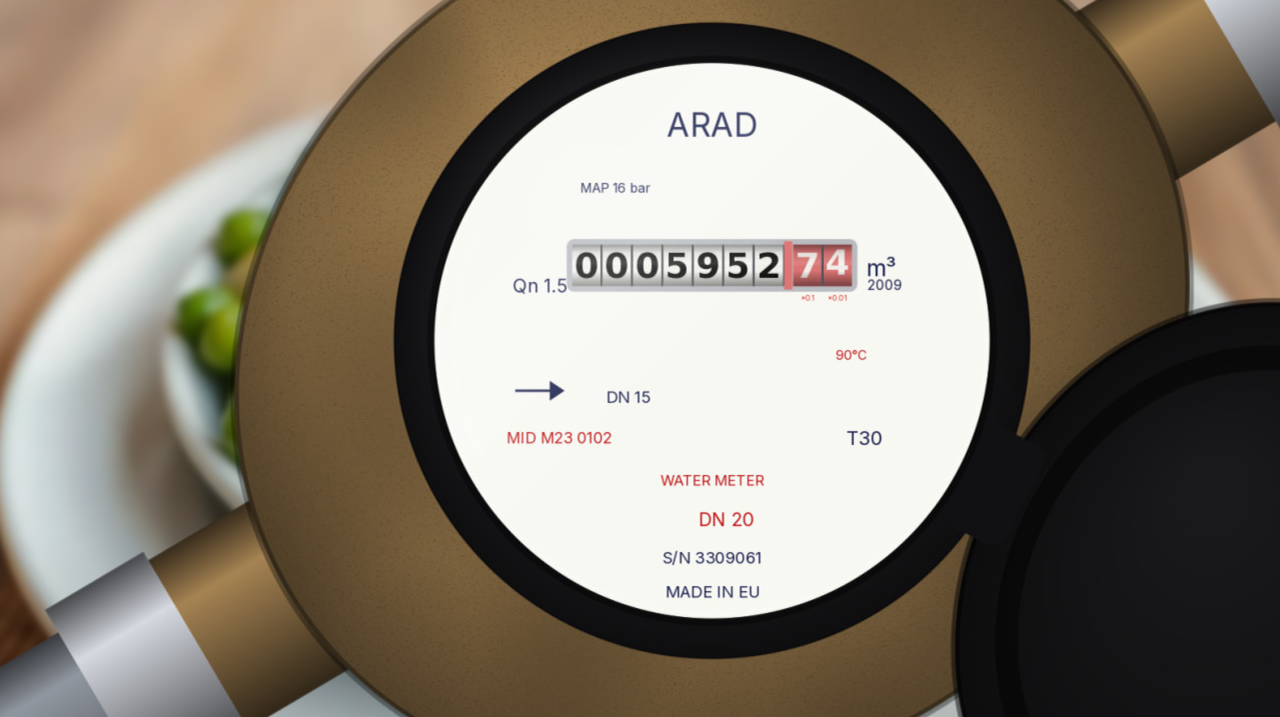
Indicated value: 5952.74 m³
